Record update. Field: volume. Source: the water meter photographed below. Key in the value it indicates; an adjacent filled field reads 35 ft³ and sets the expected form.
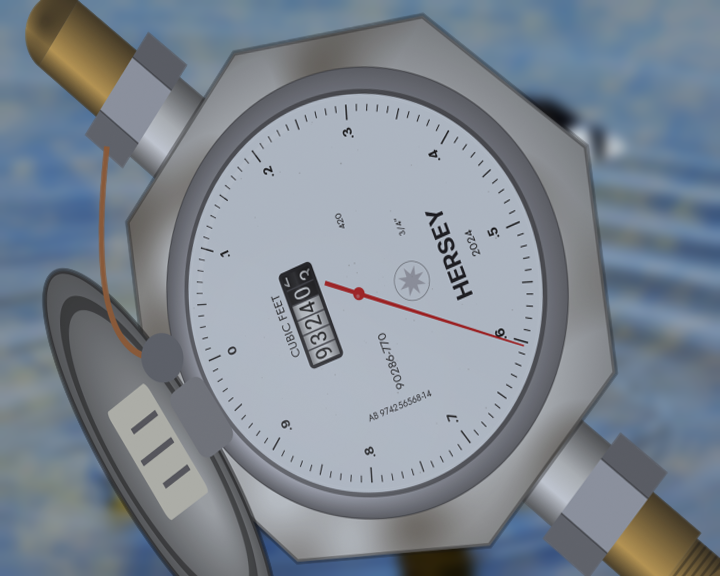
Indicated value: 932402.60 ft³
